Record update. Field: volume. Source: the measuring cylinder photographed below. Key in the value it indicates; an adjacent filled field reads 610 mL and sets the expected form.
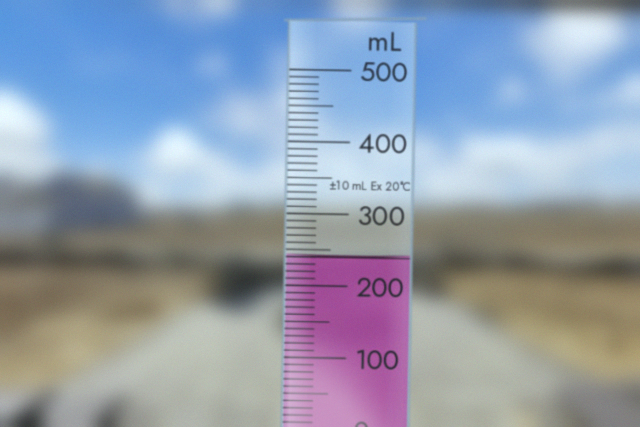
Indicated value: 240 mL
